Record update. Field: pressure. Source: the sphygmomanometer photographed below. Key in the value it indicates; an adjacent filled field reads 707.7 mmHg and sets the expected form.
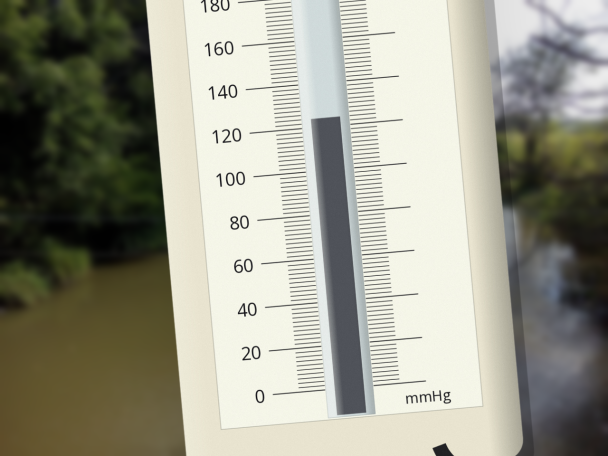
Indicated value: 124 mmHg
